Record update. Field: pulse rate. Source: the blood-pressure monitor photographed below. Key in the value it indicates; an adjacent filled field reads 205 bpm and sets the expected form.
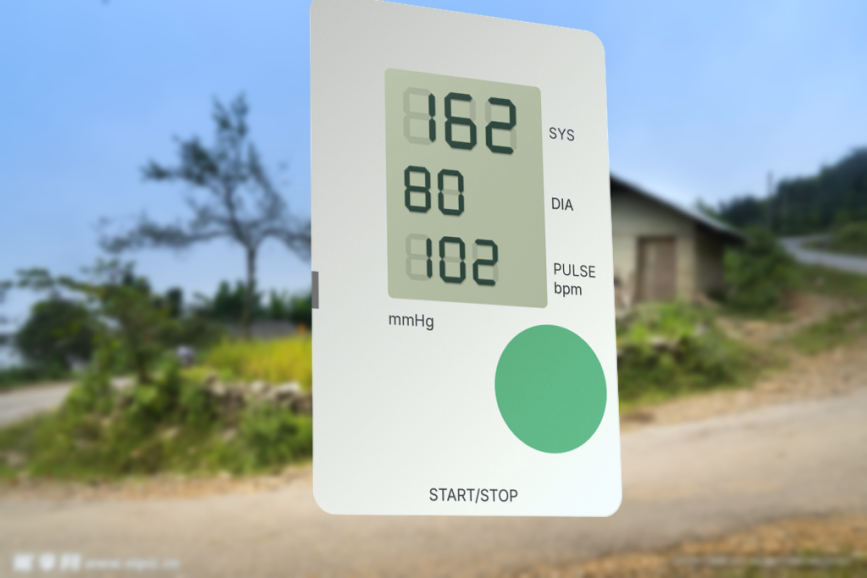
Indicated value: 102 bpm
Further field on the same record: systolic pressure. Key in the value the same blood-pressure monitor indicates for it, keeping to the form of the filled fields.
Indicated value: 162 mmHg
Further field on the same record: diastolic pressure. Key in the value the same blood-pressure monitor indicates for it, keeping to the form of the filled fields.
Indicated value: 80 mmHg
